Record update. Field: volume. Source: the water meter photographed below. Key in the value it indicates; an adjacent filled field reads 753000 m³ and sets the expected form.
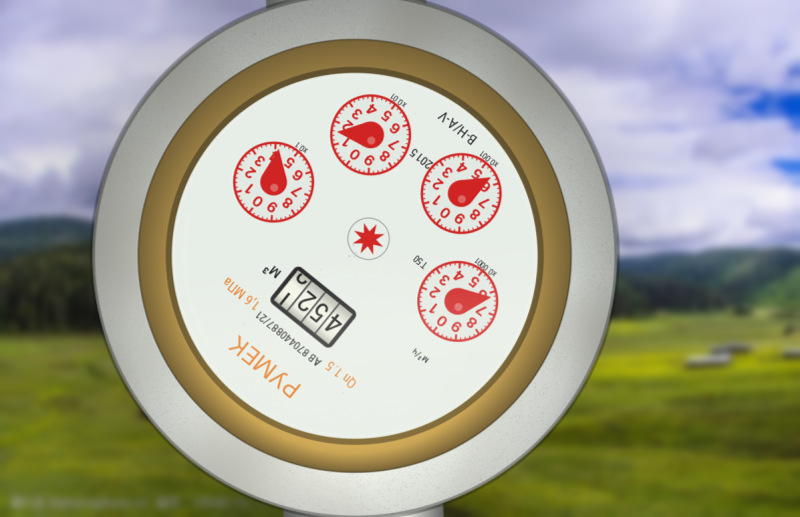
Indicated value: 4521.4156 m³
